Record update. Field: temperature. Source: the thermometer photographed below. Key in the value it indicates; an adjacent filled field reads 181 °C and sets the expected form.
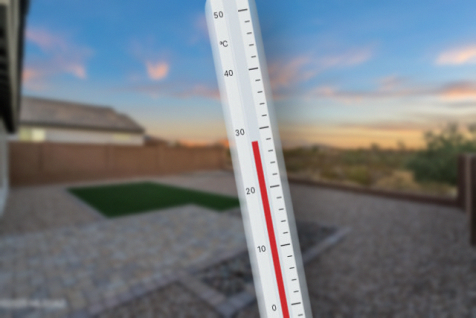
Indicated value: 28 °C
